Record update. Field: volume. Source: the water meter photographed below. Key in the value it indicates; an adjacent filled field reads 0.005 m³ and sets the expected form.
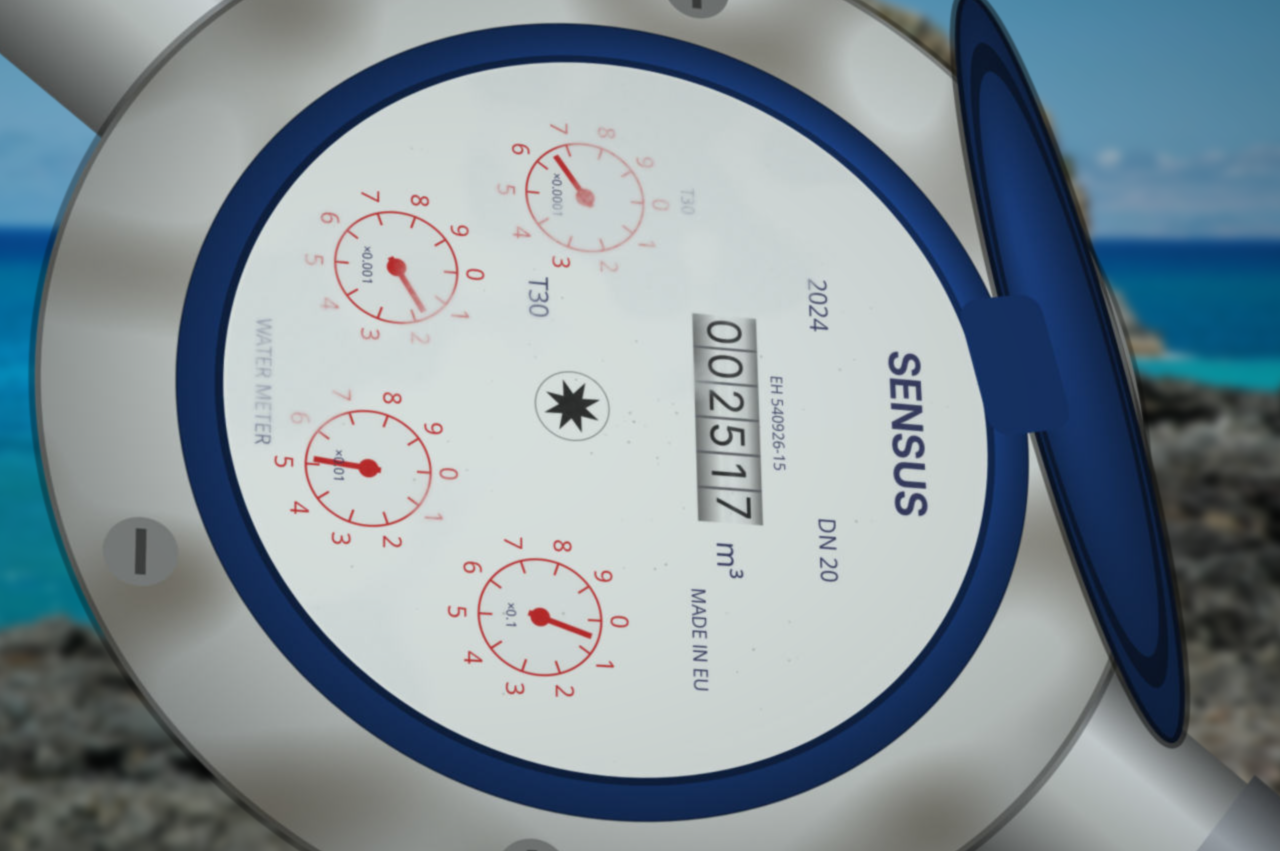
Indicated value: 2517.0516 m³
